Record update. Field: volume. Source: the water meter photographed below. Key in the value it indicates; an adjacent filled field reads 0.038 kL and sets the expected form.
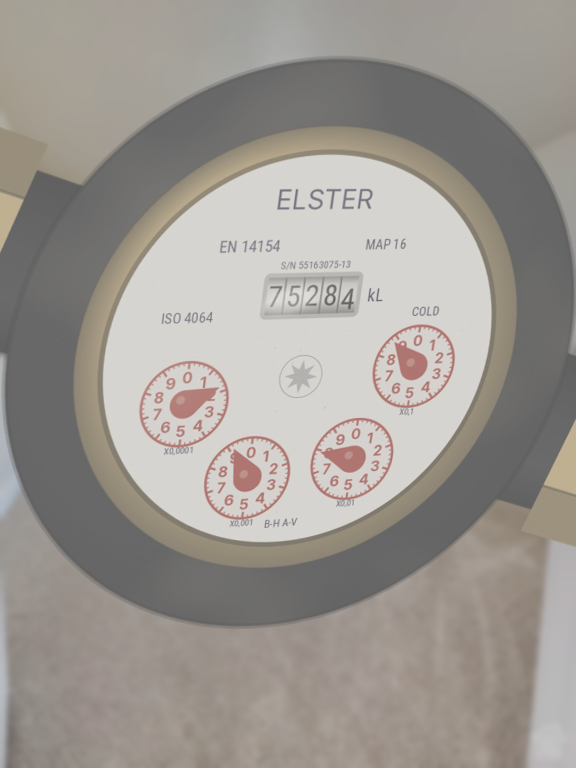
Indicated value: 75283.8791 kL
